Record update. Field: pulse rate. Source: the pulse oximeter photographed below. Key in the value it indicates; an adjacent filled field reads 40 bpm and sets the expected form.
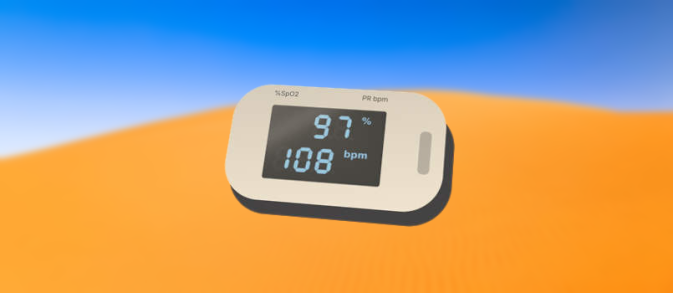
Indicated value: 108 bpm
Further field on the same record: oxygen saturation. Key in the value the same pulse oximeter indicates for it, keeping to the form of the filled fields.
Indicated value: 97 %
